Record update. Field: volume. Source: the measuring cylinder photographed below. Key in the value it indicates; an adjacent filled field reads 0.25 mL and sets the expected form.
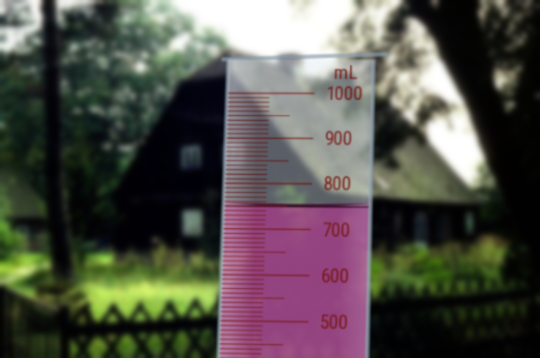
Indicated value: 750 mL
